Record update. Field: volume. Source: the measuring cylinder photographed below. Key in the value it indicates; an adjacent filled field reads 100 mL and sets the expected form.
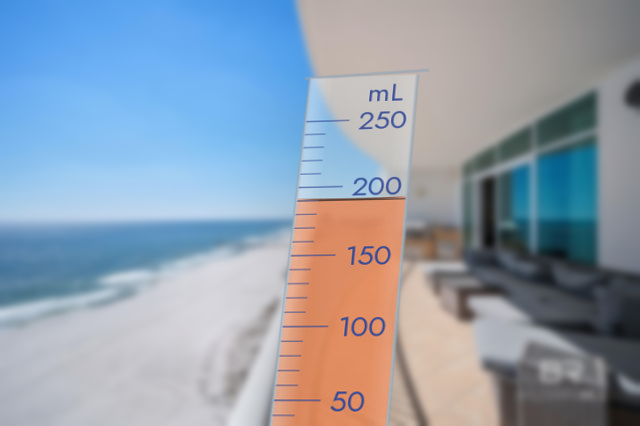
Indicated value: 190 mL
